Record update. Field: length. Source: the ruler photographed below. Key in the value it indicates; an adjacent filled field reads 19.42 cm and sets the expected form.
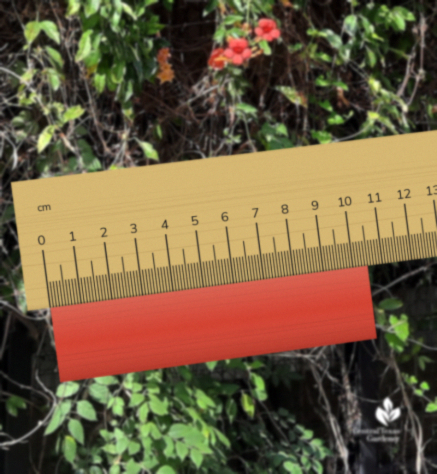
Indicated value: 10.5 cm
